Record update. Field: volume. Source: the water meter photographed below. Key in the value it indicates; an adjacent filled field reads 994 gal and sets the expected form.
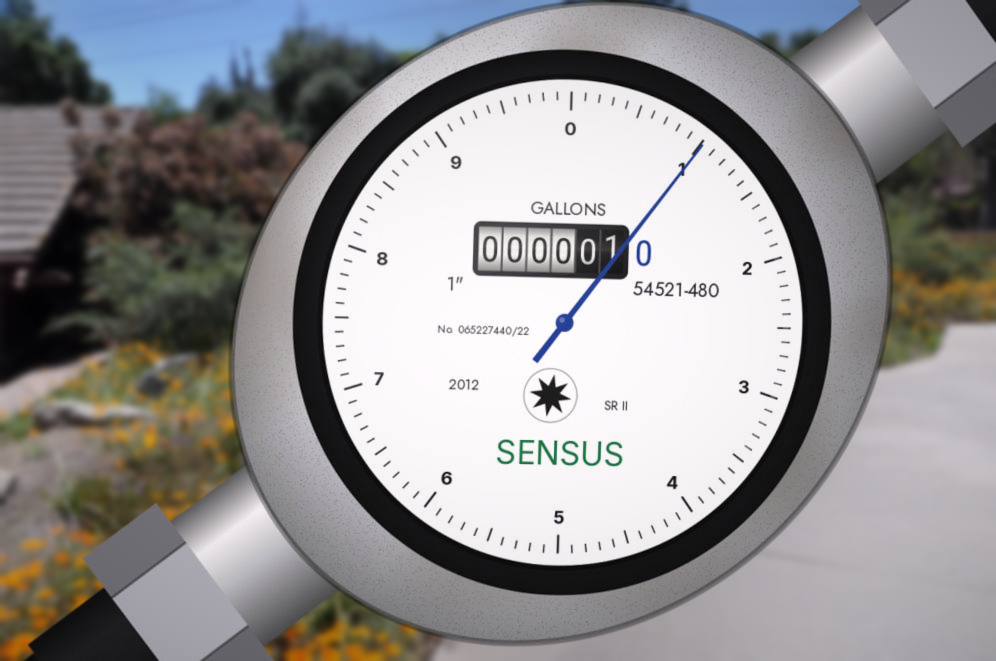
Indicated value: 11.0 gal
